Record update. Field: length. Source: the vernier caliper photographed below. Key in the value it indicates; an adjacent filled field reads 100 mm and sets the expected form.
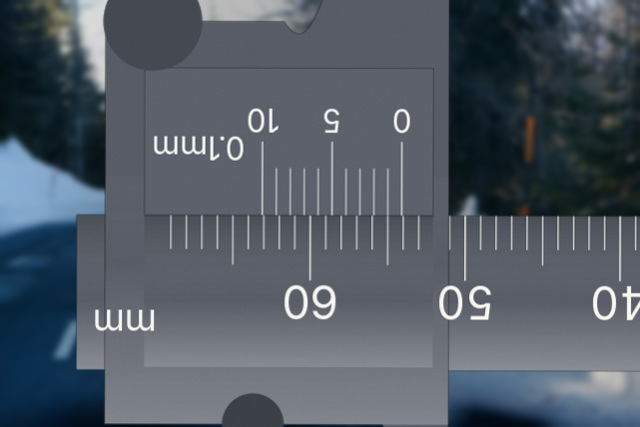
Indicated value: 54.1 mm
